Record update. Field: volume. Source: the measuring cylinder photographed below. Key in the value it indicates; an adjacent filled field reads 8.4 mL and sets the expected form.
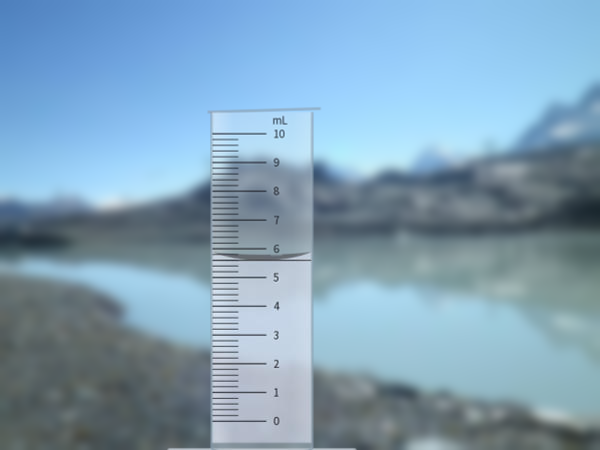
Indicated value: 5.6 mL
